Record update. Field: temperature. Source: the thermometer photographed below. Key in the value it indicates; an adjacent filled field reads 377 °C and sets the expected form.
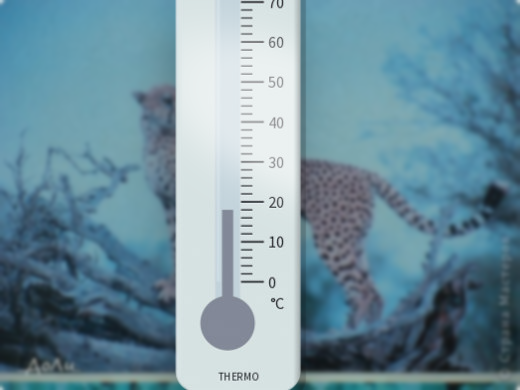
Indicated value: 18 °C
